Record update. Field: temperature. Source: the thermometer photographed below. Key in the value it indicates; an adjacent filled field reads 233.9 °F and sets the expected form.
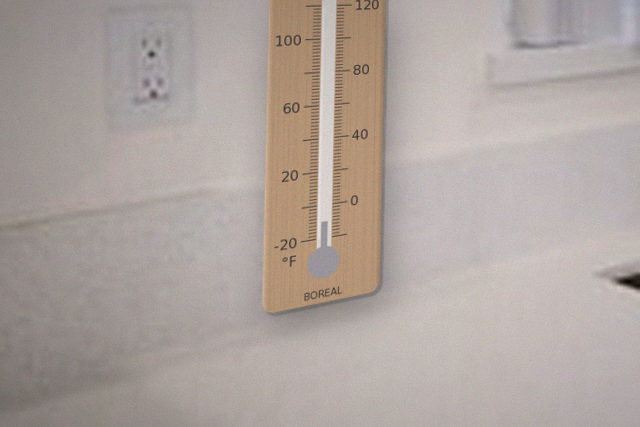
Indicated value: -10 °F
